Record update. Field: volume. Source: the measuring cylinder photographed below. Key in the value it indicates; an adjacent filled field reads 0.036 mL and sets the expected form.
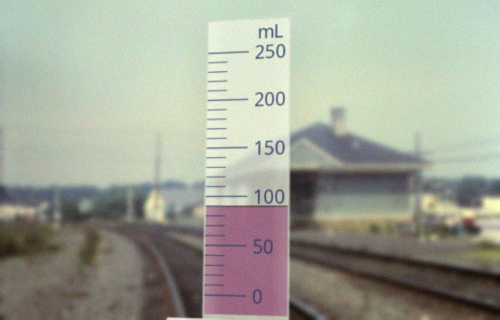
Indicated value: 90 mL
